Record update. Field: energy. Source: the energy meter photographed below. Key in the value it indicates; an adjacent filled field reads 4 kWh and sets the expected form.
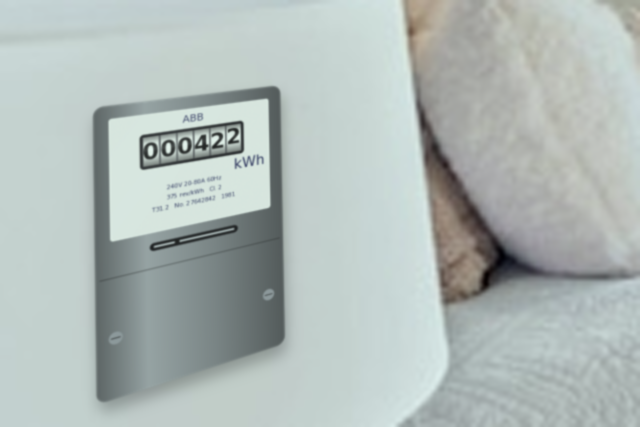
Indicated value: 422 kWh
